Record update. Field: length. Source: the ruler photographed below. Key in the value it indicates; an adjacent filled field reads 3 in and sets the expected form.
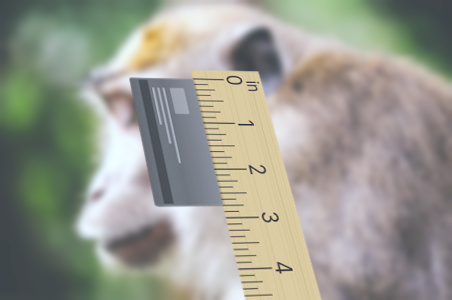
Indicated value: 2.75 in
